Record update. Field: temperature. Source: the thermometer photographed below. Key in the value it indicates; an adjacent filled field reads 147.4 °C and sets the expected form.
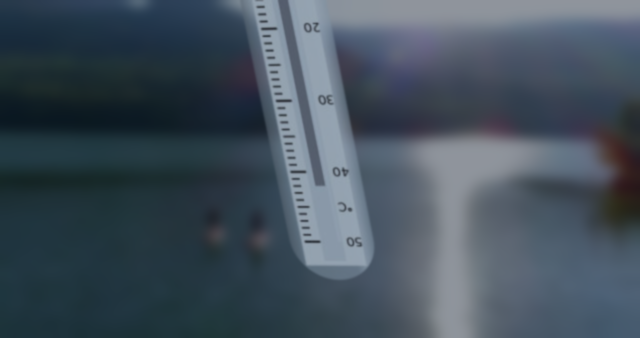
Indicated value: 42 °C
